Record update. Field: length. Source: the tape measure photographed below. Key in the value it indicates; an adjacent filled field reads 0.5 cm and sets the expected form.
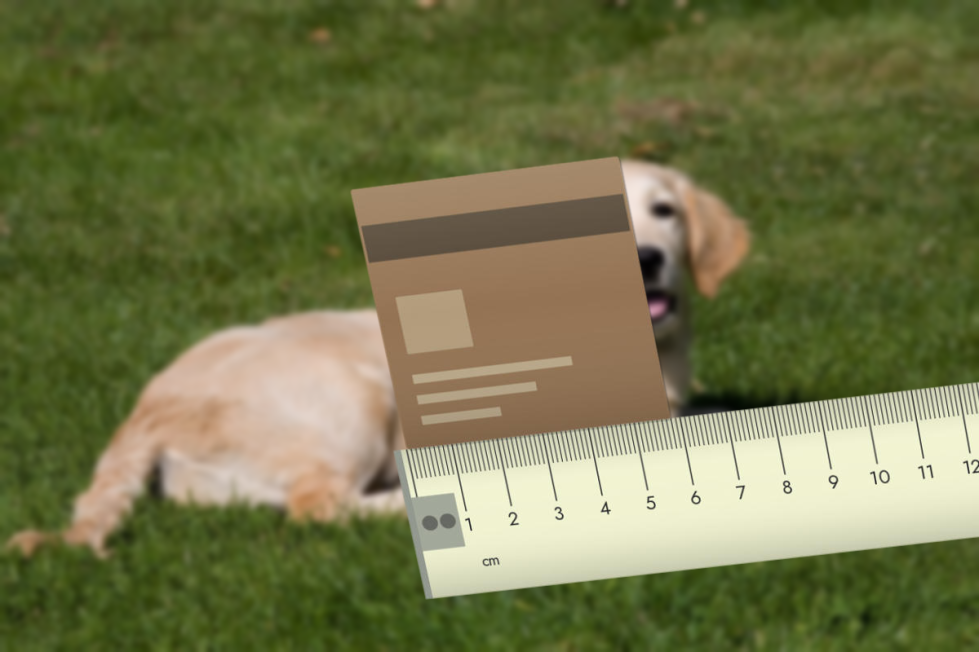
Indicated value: 5.8 cm
